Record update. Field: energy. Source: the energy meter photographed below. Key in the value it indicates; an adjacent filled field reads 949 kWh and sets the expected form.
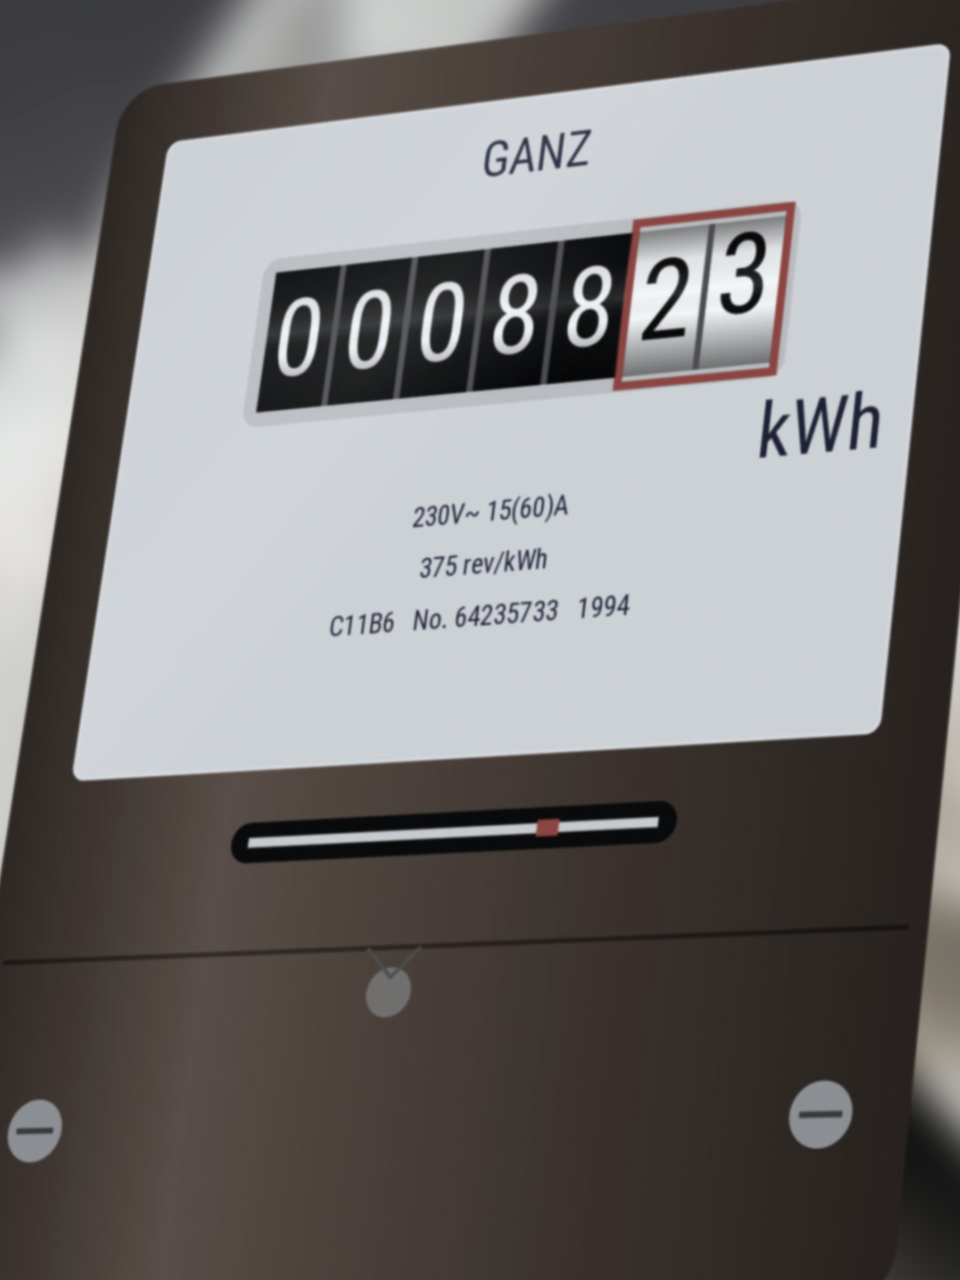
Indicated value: 88.23 kWh
